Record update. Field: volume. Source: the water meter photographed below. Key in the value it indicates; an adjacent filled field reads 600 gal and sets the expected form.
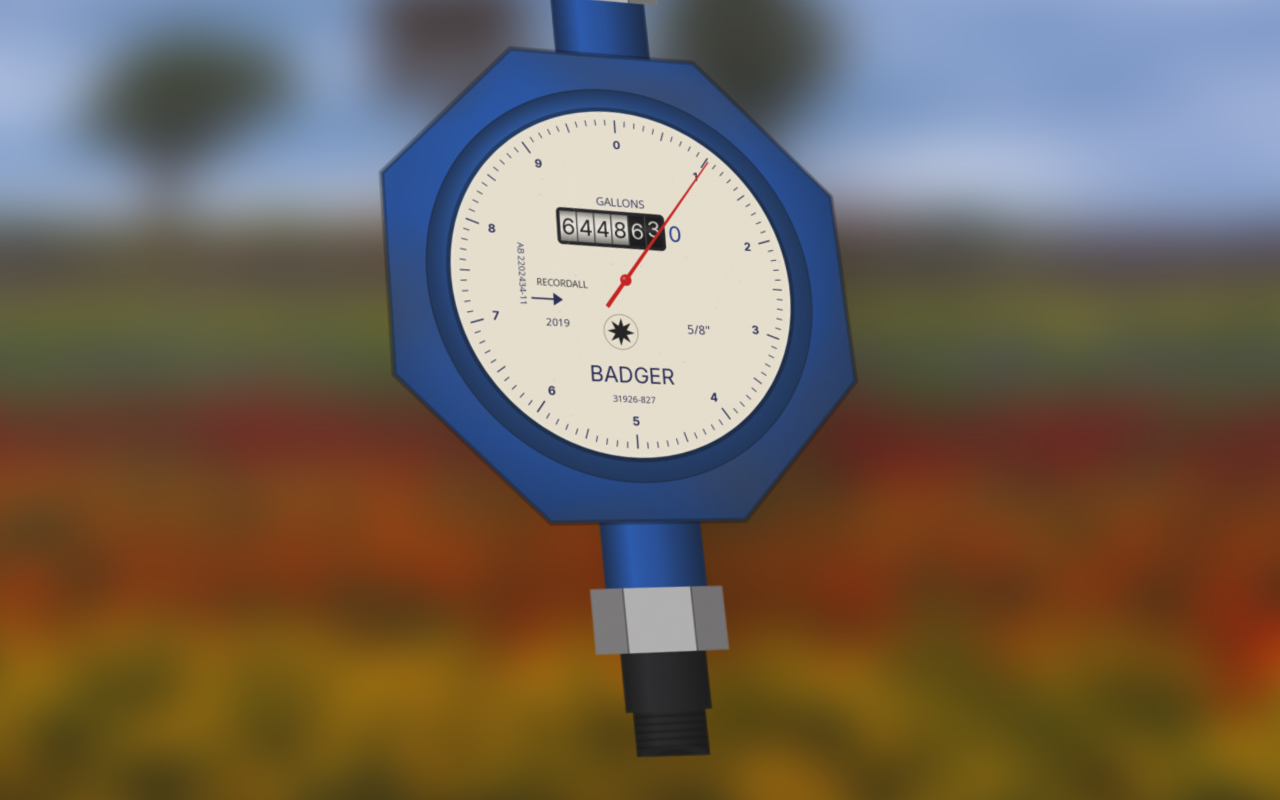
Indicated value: 6448631.0 gal
